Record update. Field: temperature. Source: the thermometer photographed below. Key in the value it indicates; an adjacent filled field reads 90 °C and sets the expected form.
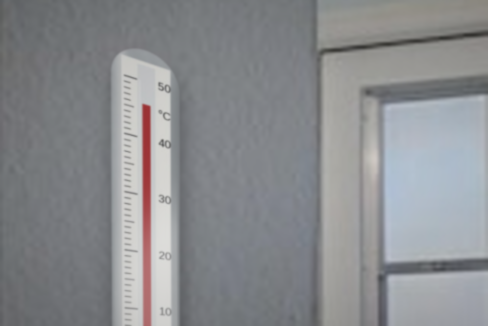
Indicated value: 46 °C
